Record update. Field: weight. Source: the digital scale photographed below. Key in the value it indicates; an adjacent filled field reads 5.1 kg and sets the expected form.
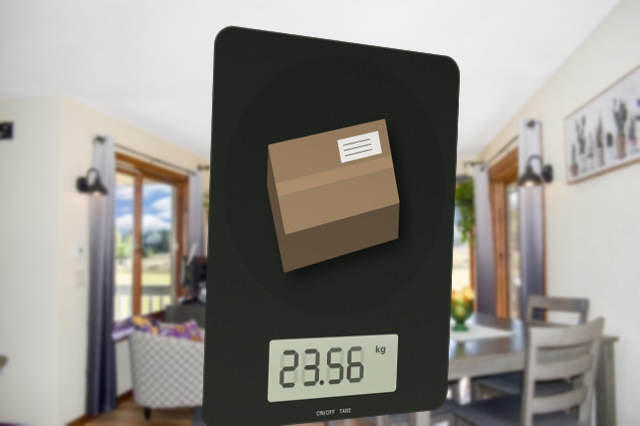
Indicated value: 23.56 kg
